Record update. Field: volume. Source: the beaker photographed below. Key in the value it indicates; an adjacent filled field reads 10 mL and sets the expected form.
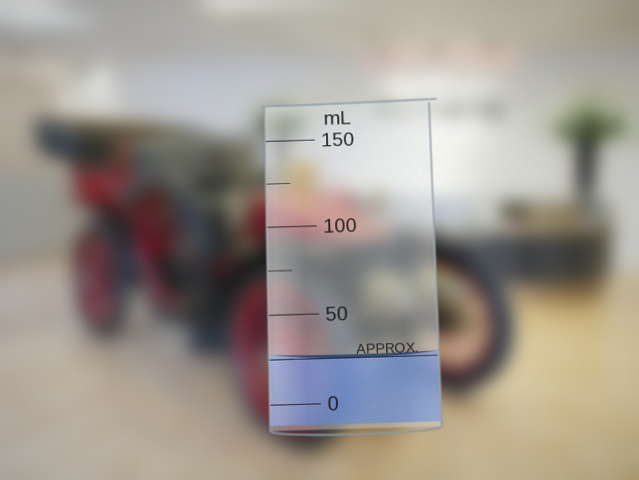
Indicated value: 25 mL
